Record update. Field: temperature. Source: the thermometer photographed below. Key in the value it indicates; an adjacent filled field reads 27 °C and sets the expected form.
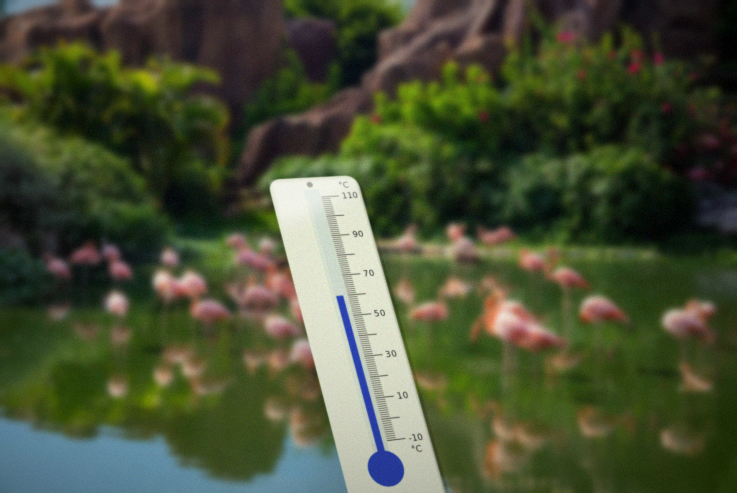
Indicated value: 60 °C
